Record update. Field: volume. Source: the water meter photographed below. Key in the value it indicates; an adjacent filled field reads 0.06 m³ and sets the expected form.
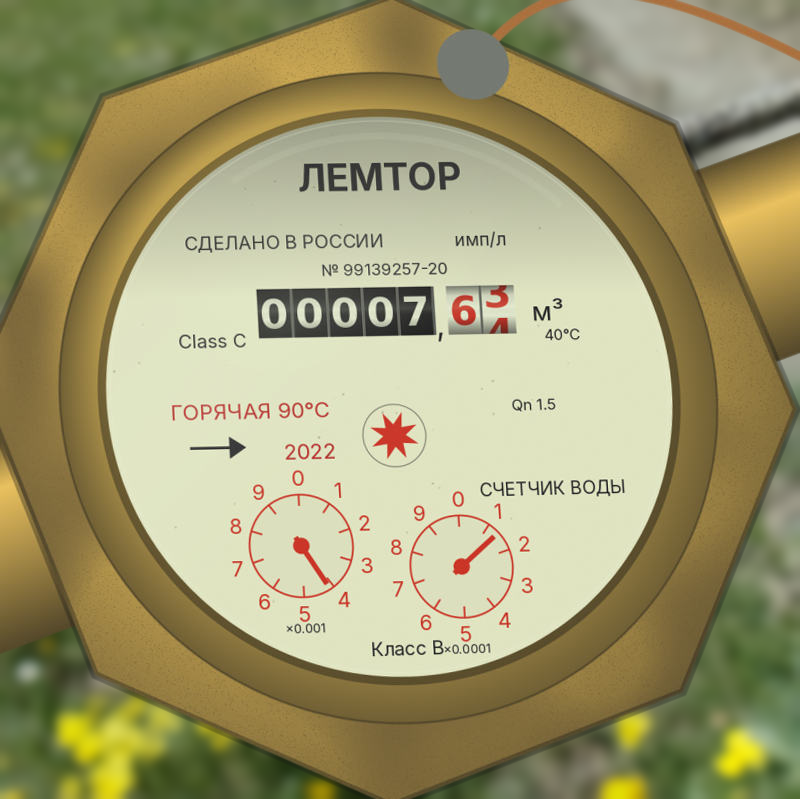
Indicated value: 7.6341 m³
